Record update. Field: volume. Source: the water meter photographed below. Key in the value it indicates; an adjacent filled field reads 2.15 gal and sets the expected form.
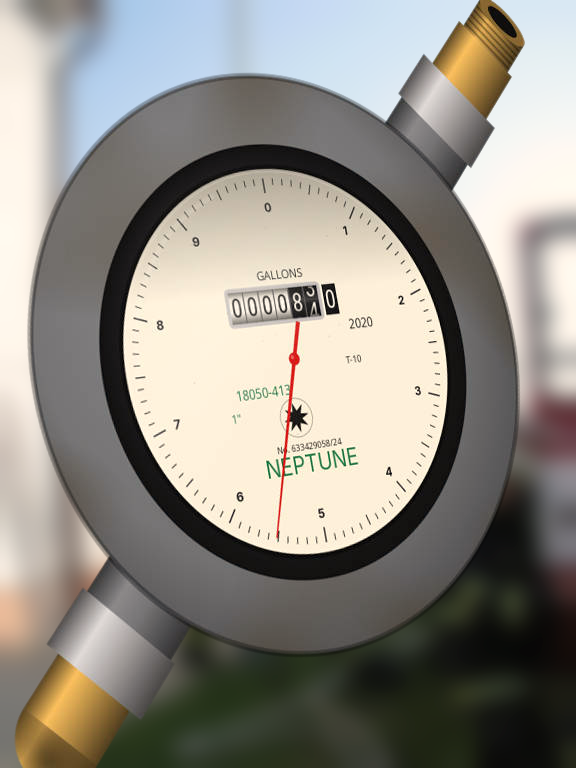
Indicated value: 835.5 gal
